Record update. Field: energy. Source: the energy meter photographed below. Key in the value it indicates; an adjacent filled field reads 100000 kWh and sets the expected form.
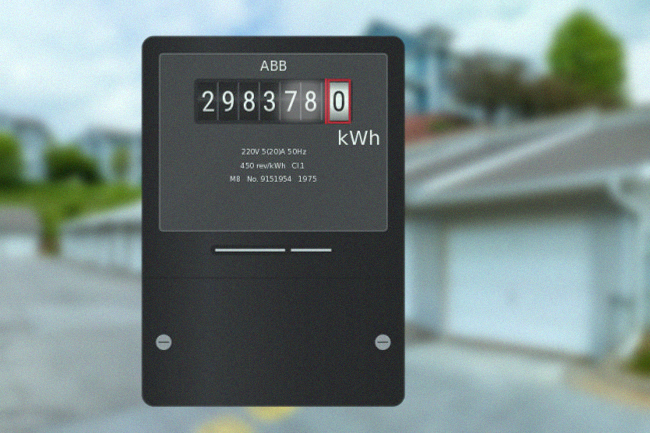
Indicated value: 298378.0 kWh
